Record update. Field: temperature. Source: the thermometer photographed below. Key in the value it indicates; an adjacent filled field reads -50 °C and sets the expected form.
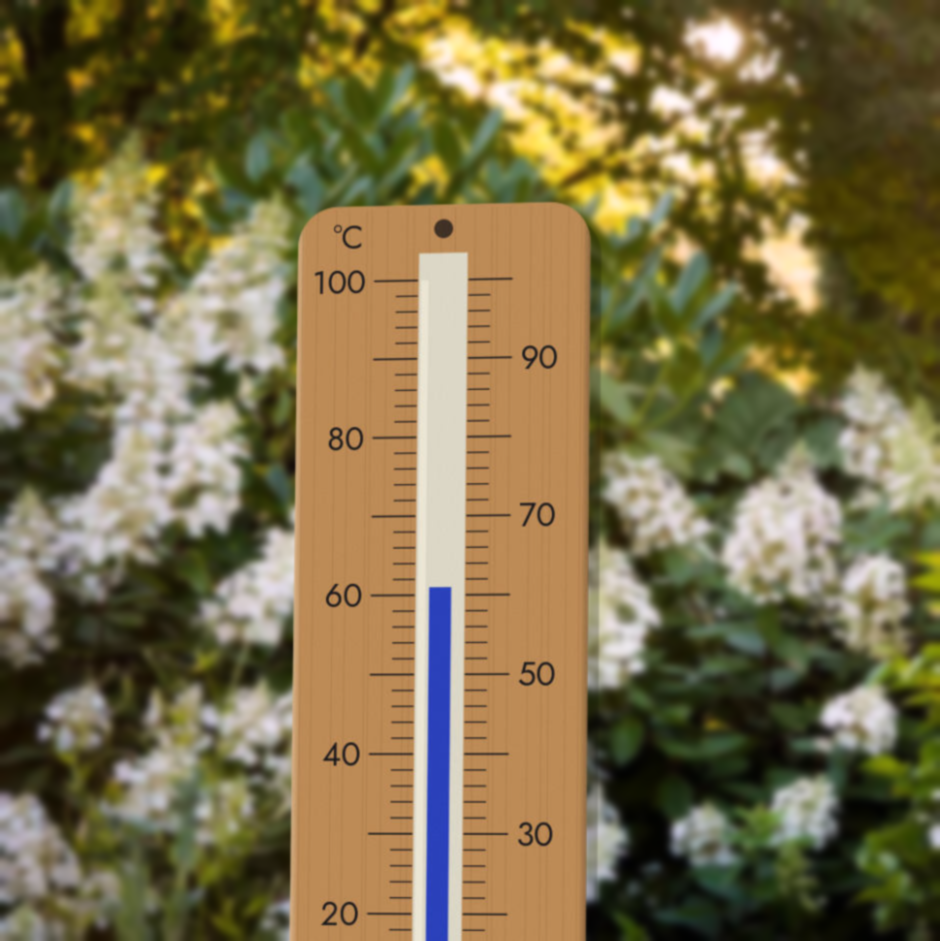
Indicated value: 61 °C
